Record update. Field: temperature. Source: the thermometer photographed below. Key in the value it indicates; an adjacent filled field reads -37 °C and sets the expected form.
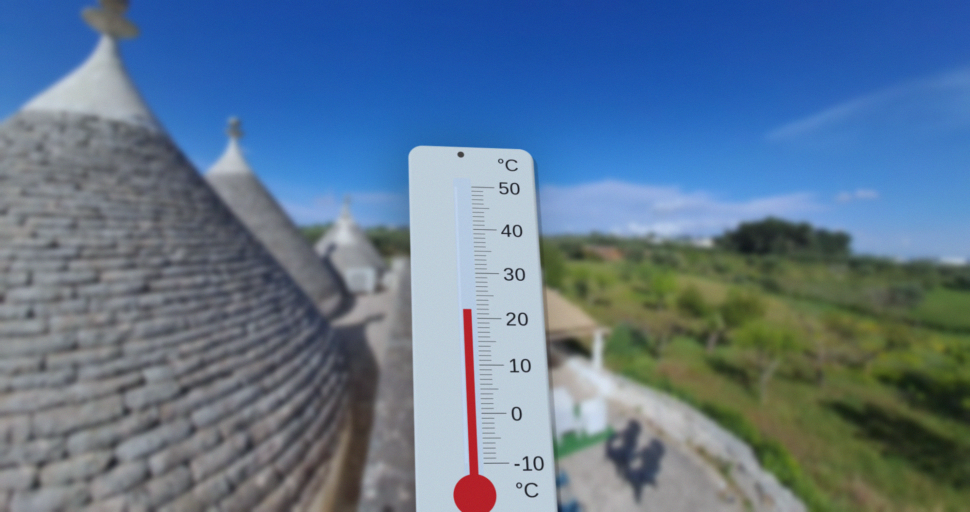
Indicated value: 22 °C
